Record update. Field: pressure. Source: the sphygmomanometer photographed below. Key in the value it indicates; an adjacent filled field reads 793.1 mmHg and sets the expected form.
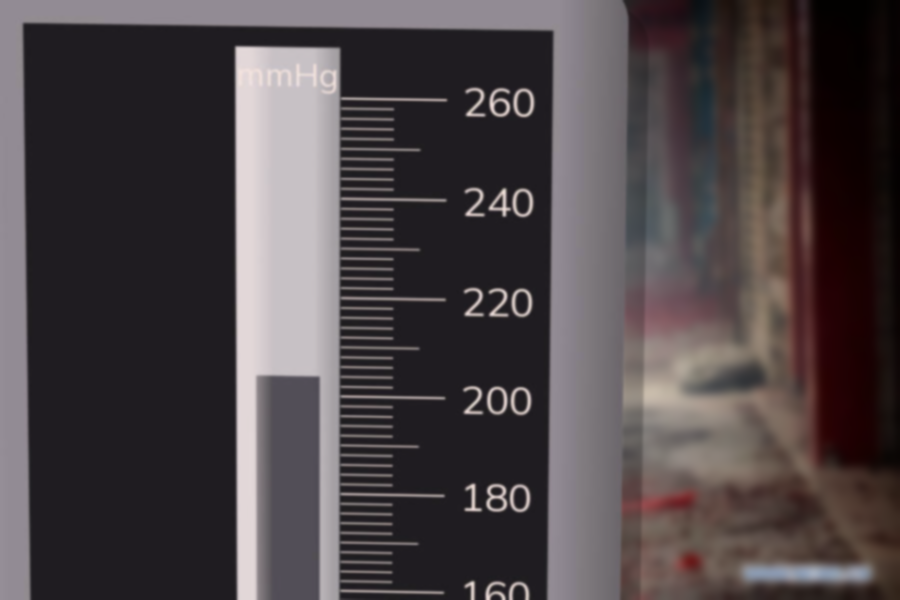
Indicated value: 204 mmHg
